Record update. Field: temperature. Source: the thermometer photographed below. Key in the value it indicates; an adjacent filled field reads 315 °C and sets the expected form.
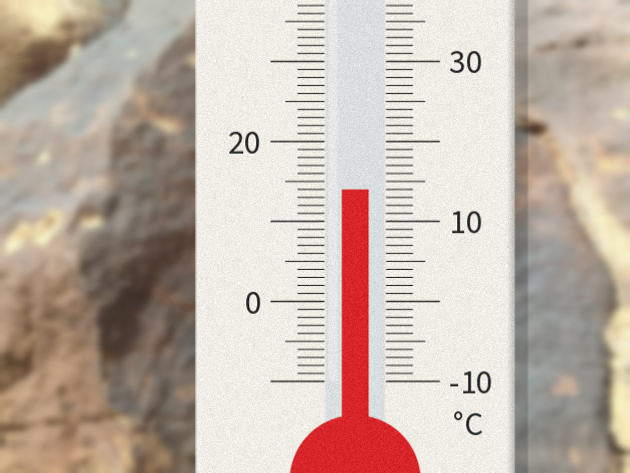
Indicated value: 14 °C
